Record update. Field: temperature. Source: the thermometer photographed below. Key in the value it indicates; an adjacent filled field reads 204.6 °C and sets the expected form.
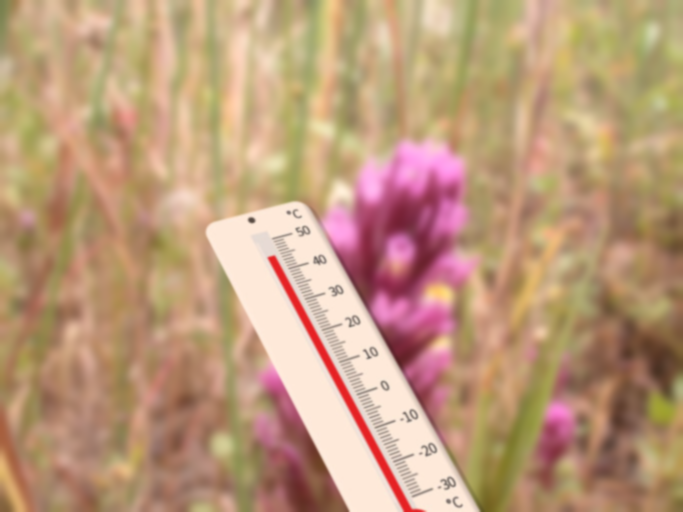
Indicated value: 45 °C
